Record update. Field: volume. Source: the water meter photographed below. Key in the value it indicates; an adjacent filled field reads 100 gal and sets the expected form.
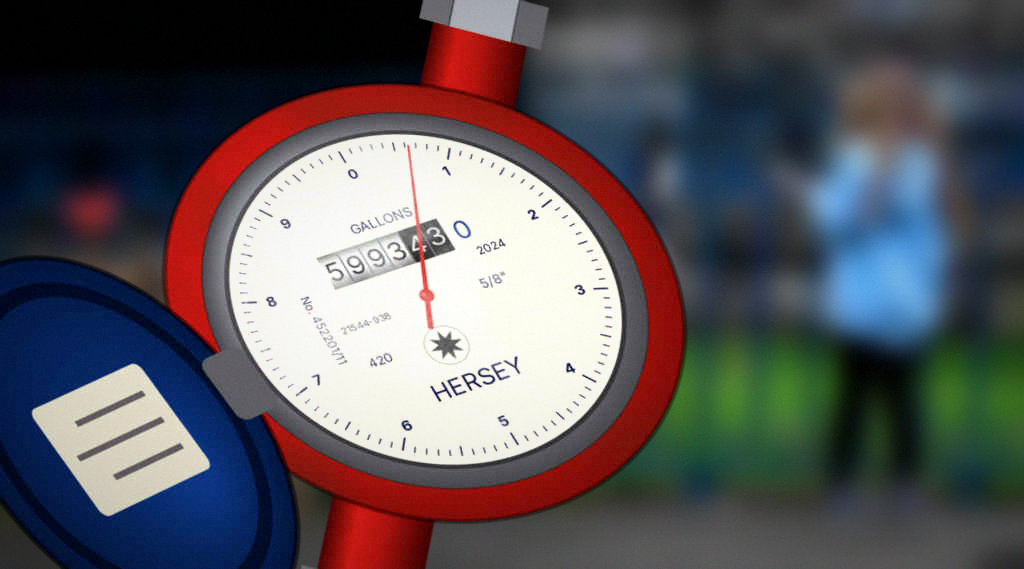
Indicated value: 5993430.6 gal
